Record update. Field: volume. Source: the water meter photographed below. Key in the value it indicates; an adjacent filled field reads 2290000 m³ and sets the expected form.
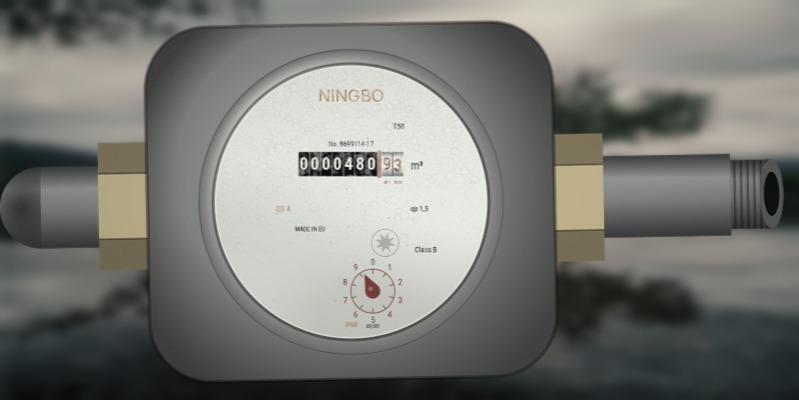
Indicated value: 480.929 m³
